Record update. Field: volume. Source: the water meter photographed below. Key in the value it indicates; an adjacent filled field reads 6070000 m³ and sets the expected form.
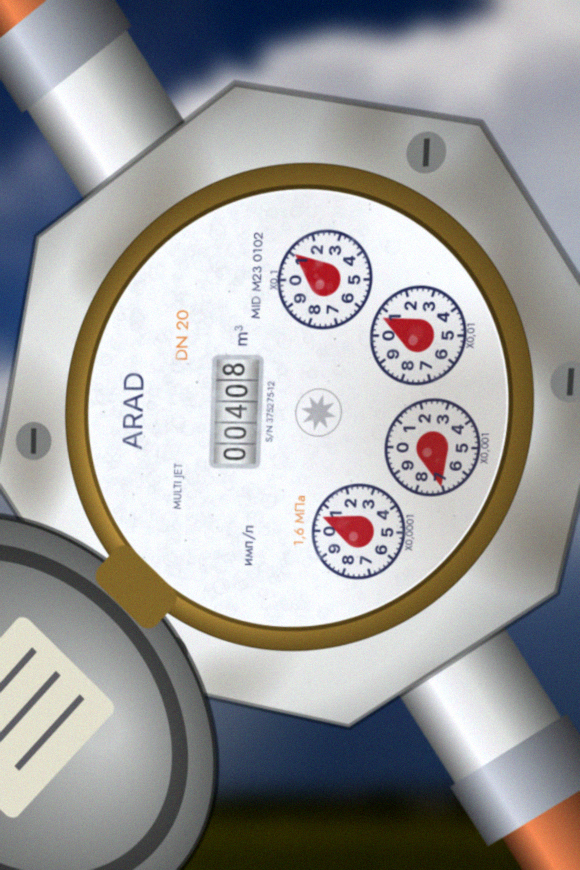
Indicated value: 408.1070 m³
